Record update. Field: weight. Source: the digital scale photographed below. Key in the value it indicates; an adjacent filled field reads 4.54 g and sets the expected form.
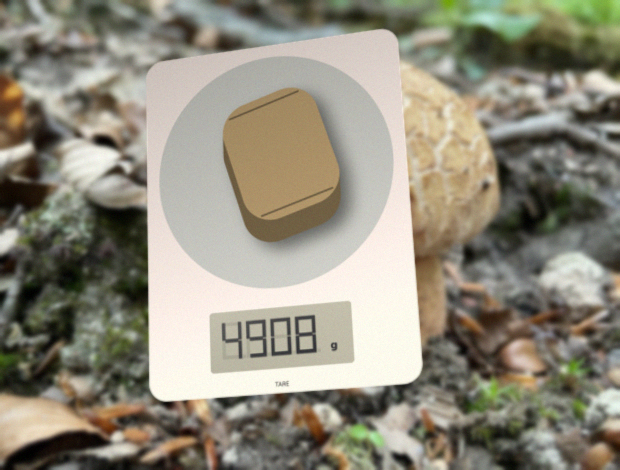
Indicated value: 4908 g
